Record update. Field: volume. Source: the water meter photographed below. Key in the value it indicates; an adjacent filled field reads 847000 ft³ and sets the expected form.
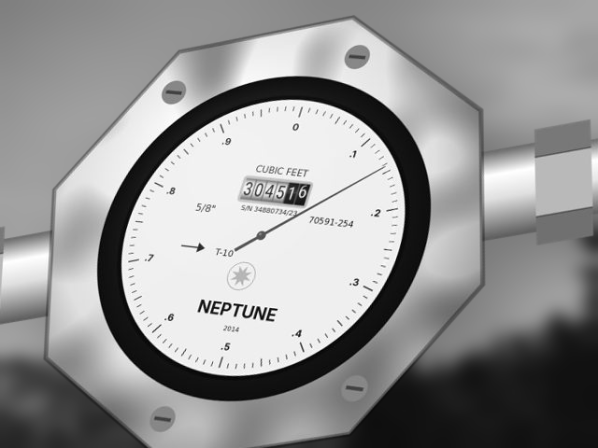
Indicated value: 304516.14 ft³
